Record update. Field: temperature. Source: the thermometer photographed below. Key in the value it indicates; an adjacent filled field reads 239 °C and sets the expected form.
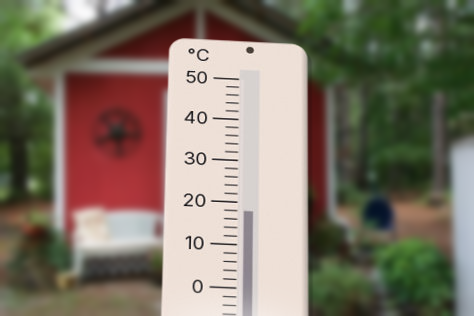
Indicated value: 18 °C
